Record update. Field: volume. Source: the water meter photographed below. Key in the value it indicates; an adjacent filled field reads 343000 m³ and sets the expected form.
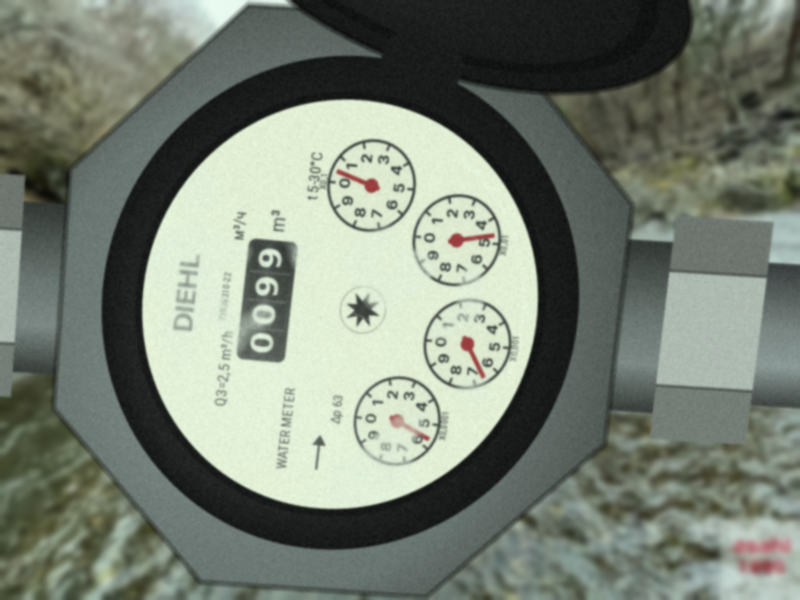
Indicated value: 99.0465 m³
